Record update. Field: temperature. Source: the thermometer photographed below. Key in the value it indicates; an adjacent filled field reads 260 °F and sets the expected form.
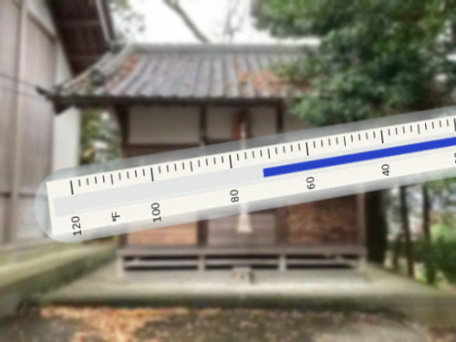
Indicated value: 72 °F
